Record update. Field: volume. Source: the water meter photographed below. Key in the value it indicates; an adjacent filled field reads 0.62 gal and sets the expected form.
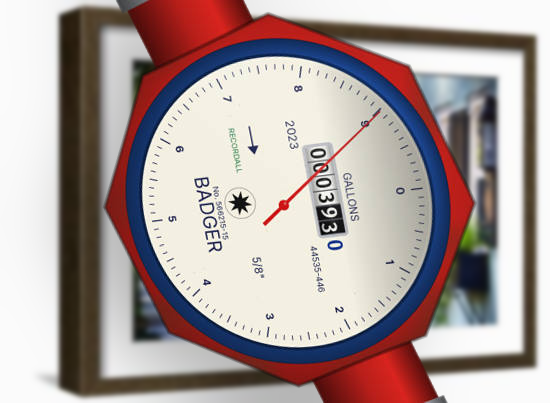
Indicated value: 3929.0 gal
